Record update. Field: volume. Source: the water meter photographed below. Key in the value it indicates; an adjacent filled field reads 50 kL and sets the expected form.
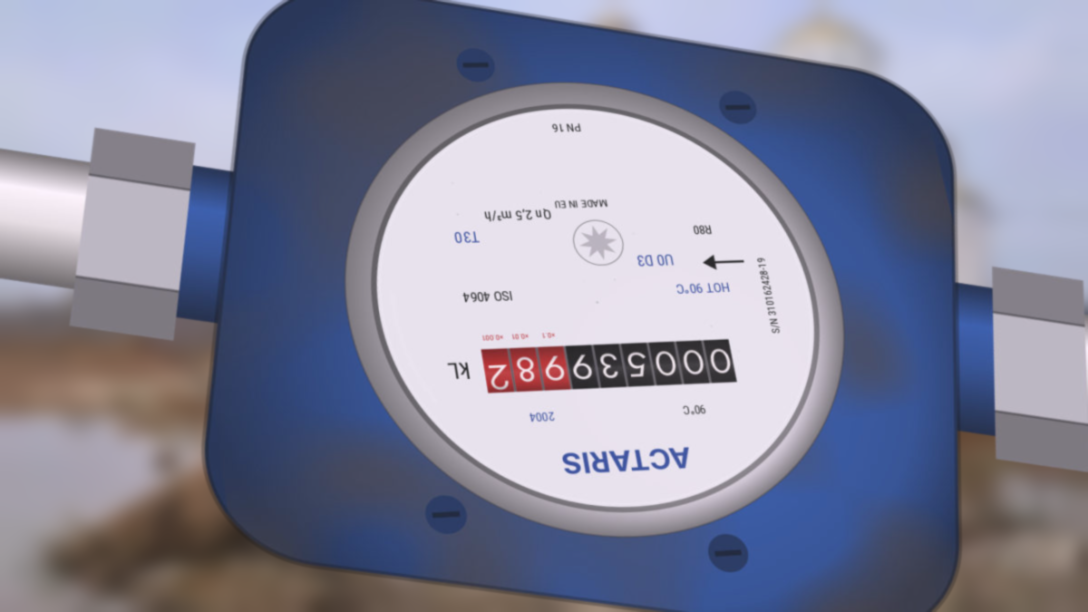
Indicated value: 539.982 kL
